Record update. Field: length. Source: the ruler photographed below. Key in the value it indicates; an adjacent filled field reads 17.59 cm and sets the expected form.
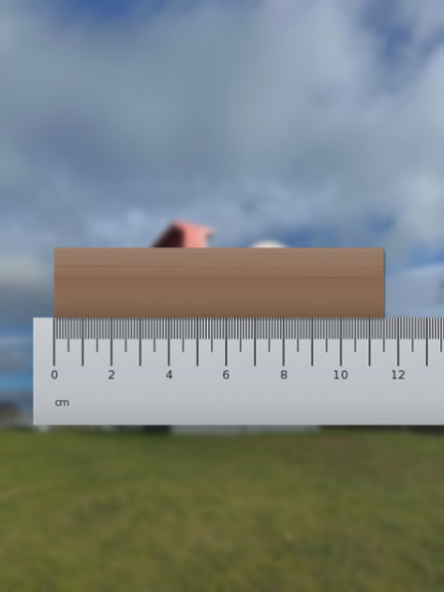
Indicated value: 11.5 cm
